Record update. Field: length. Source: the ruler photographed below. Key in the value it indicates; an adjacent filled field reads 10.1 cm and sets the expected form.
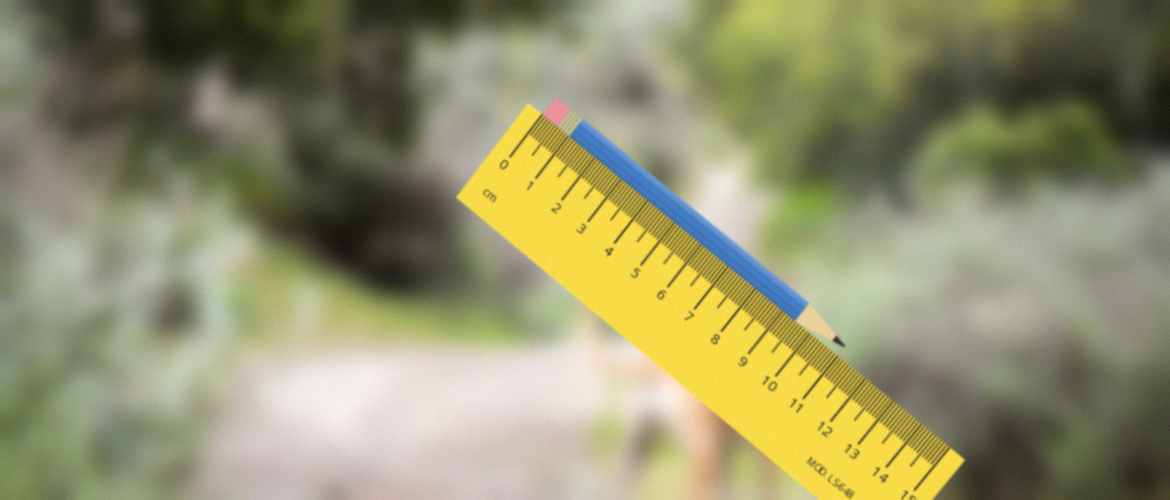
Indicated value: 11 cm
